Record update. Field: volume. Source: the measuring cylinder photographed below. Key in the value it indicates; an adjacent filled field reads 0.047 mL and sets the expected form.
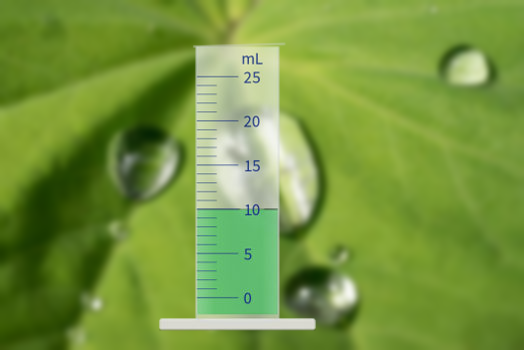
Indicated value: 10 mL
